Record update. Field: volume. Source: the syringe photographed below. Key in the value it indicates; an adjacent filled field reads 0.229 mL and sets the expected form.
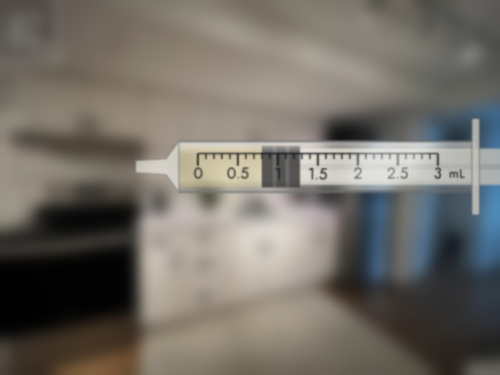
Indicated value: 0.8 mL
